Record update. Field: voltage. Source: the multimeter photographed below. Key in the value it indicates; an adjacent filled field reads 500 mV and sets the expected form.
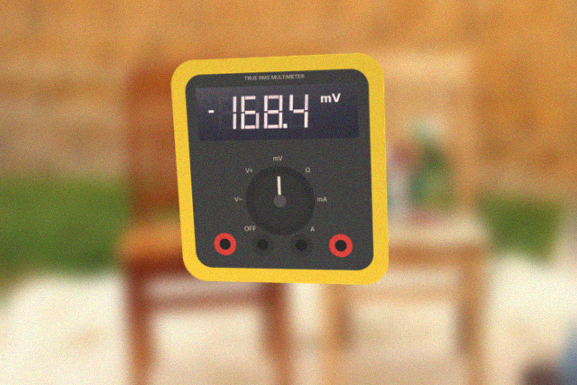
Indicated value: -168.4 mV
